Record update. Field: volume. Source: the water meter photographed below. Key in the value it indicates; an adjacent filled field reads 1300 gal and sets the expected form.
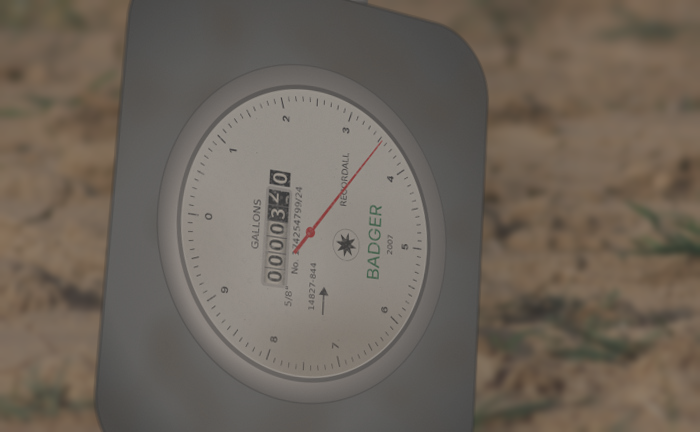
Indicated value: 323.5 gal
